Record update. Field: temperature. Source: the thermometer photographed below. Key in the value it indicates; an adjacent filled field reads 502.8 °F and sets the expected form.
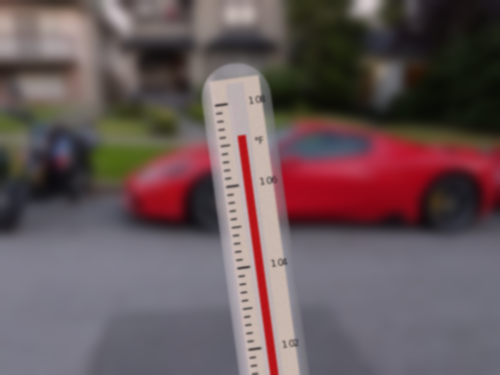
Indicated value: 107.2 °F
